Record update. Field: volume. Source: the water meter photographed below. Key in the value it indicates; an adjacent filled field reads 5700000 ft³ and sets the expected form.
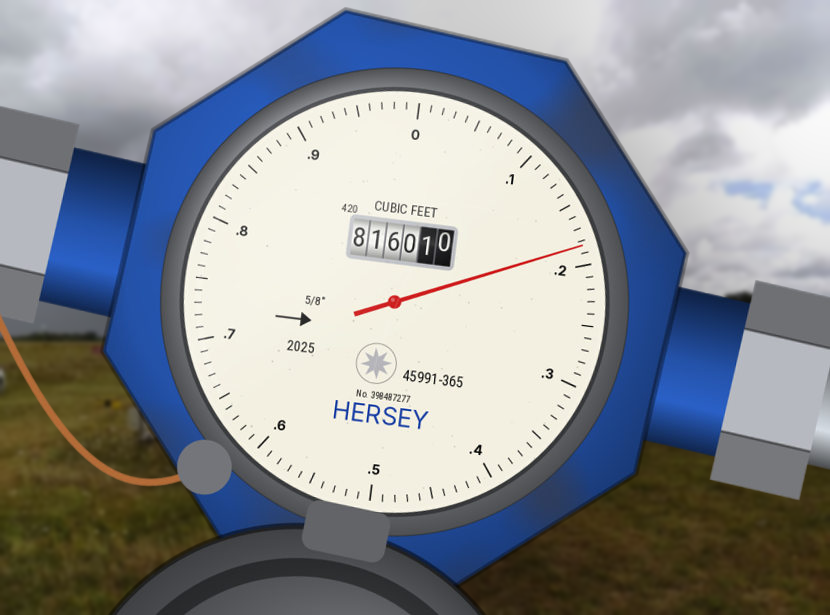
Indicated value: 816010.18 ft³
